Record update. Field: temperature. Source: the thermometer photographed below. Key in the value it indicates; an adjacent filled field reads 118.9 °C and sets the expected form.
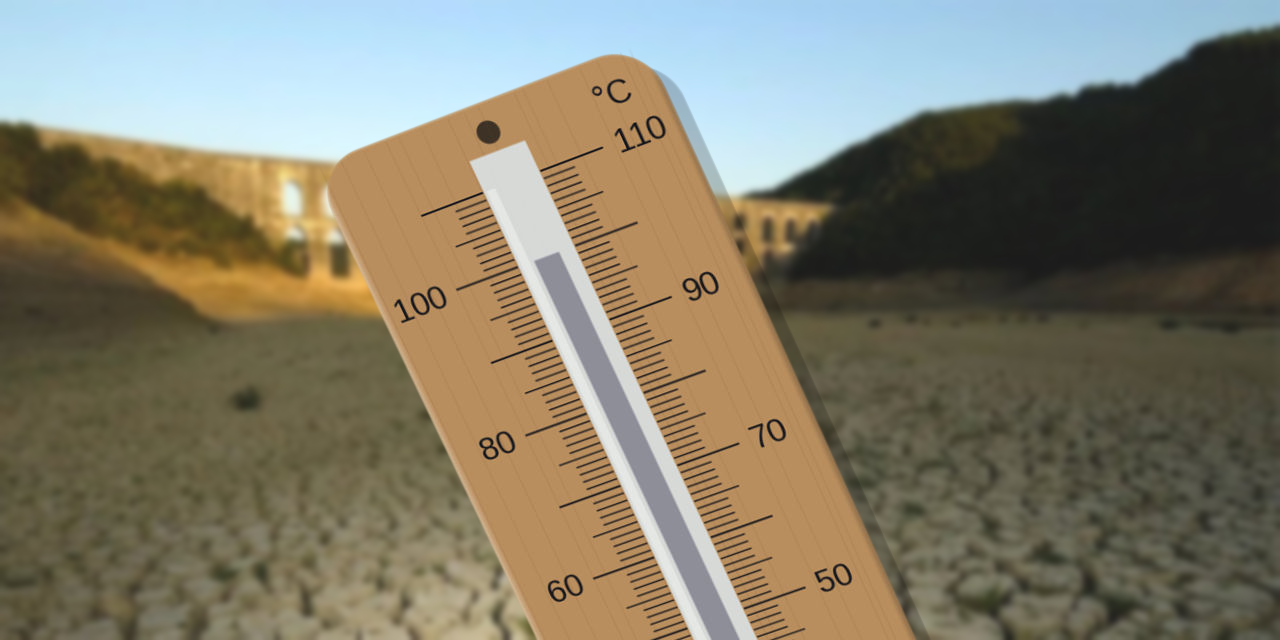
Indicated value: 100 °C
